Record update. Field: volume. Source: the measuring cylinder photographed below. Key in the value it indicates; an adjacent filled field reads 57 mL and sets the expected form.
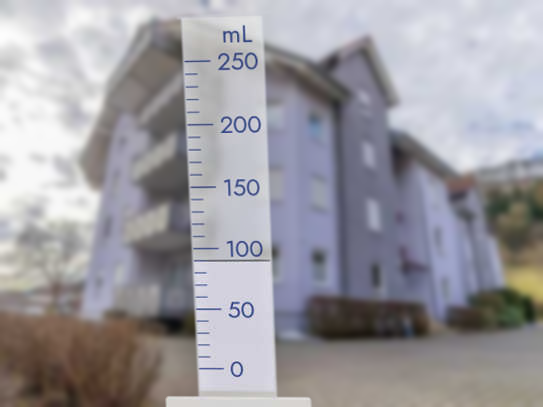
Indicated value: 90 mL
